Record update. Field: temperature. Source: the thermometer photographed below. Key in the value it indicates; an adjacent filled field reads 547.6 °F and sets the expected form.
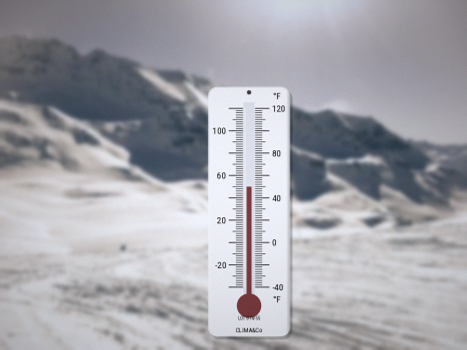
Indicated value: 50 °F
